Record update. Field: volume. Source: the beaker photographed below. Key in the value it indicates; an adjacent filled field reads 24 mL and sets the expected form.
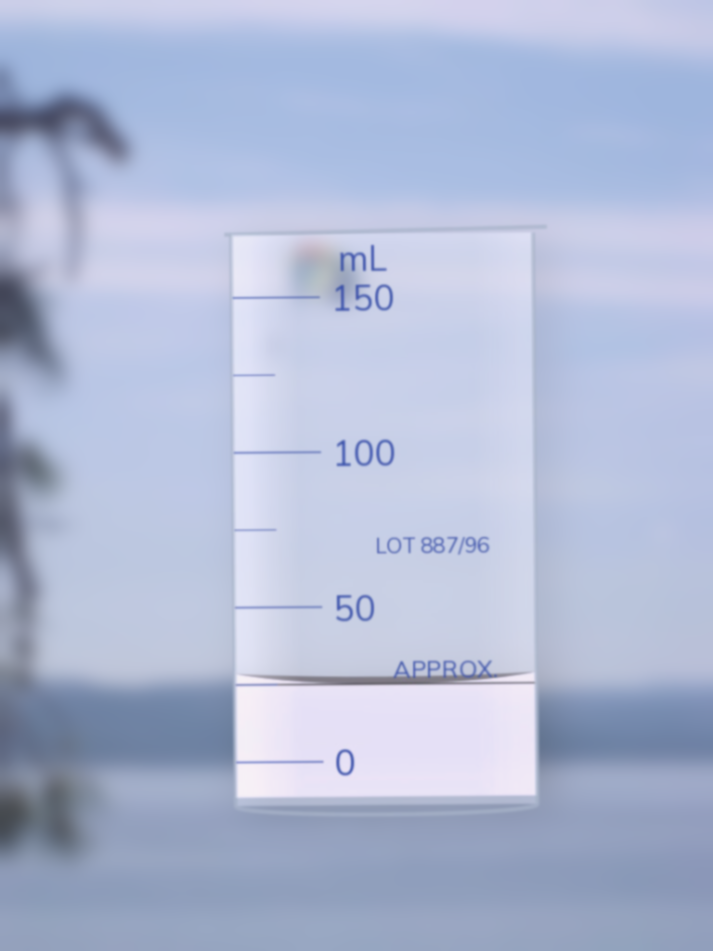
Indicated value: 25 mL
